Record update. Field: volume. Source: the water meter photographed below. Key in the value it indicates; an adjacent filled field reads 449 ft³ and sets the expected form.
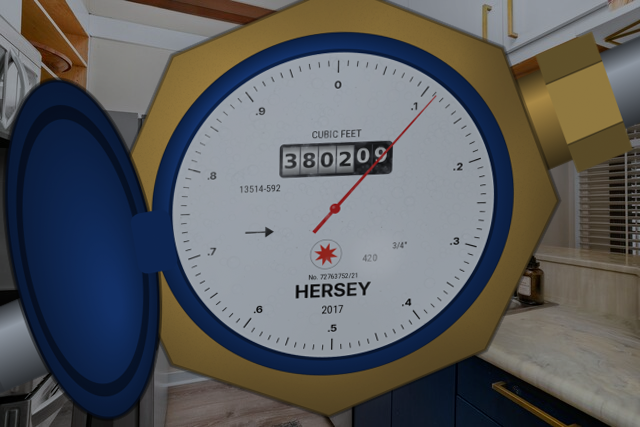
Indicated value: 380209.11 ft³
